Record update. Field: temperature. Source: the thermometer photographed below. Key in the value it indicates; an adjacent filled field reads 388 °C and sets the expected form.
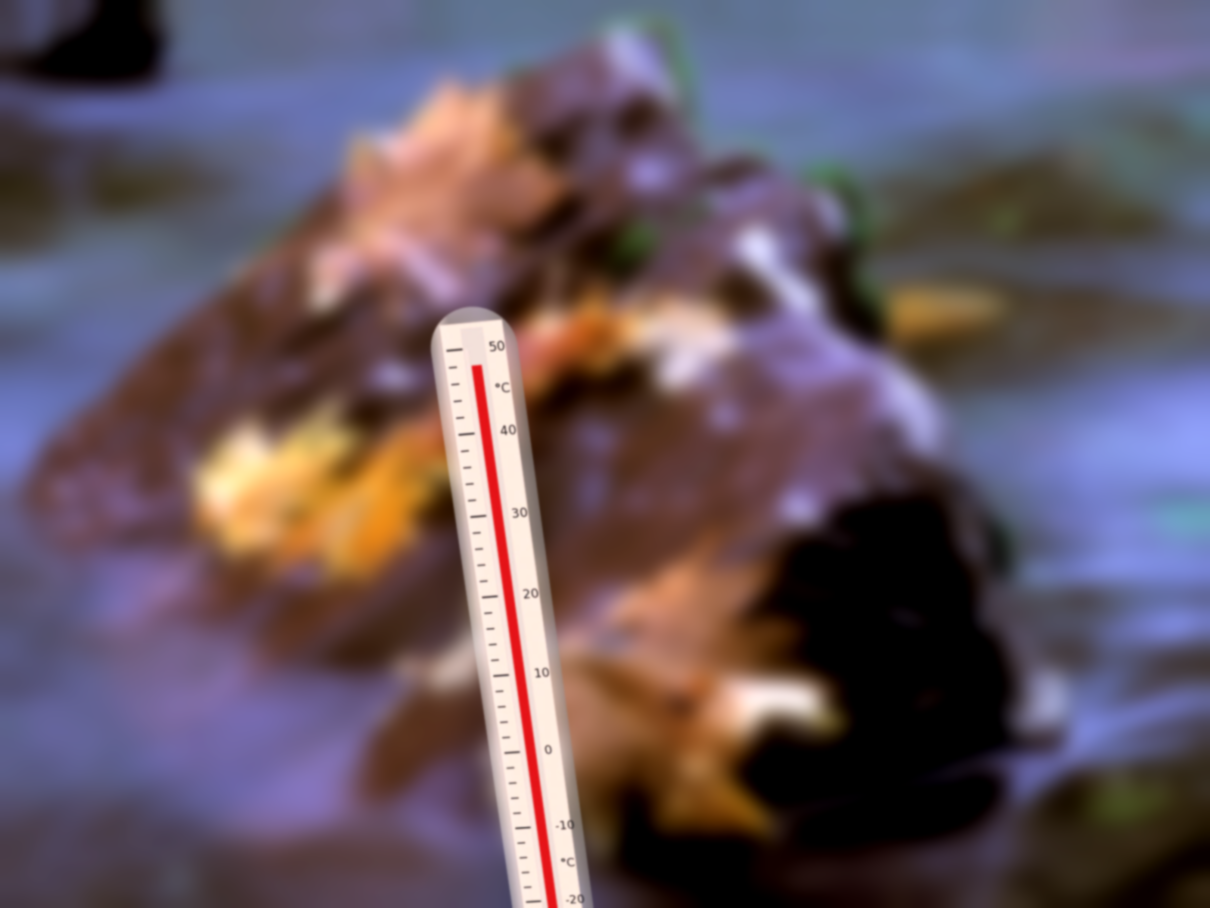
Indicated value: 48 °C
